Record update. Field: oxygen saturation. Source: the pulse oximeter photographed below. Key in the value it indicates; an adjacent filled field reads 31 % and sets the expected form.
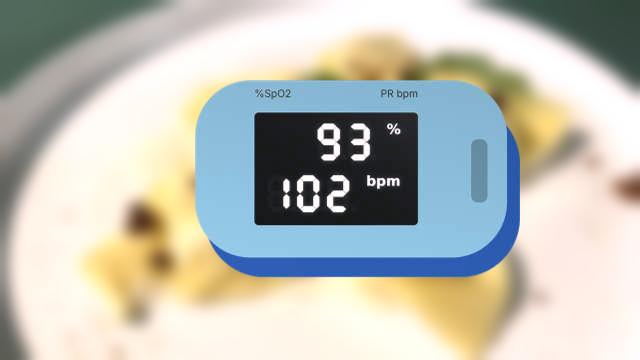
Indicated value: 93 %
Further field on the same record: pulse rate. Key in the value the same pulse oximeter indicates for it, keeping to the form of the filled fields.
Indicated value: 102 bpm
